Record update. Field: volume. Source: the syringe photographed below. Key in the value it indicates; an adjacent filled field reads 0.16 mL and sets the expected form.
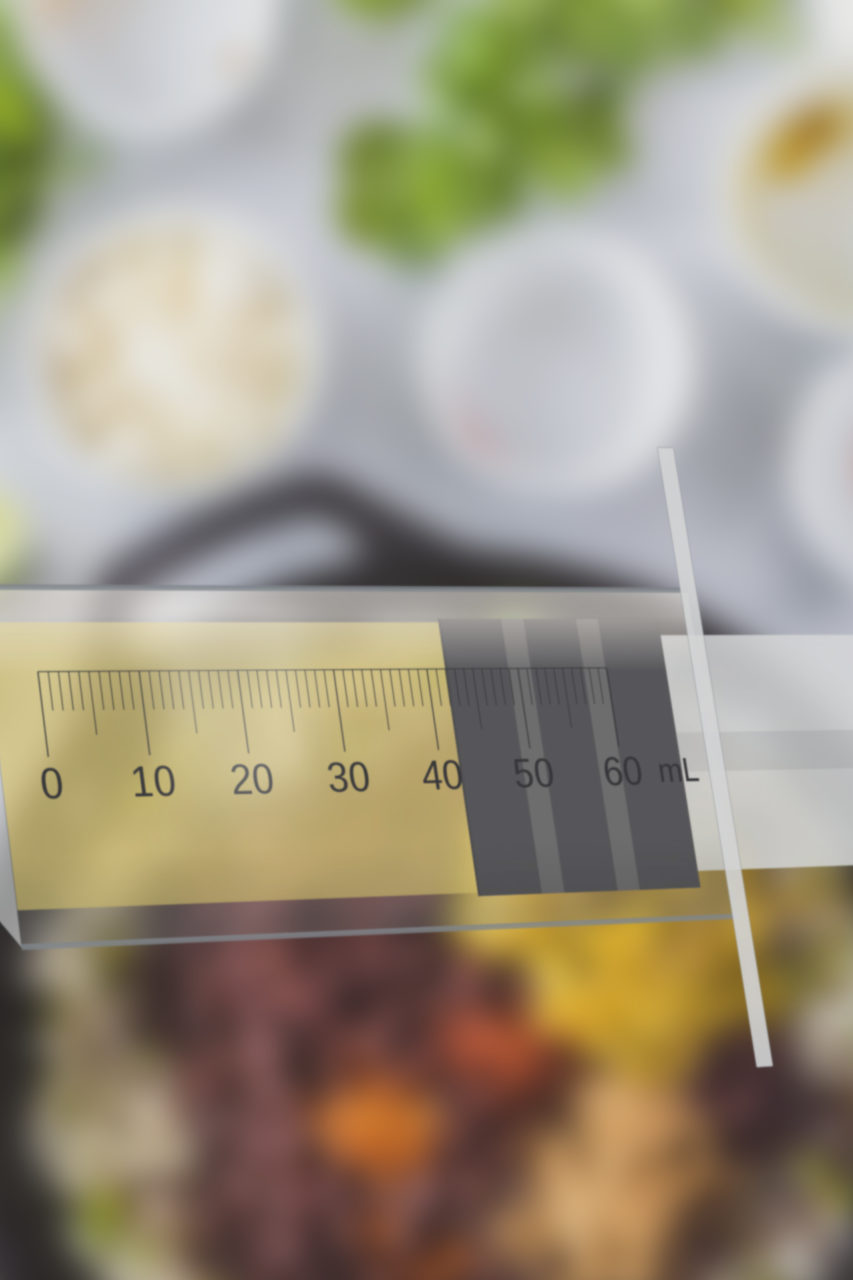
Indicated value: 42 mL
